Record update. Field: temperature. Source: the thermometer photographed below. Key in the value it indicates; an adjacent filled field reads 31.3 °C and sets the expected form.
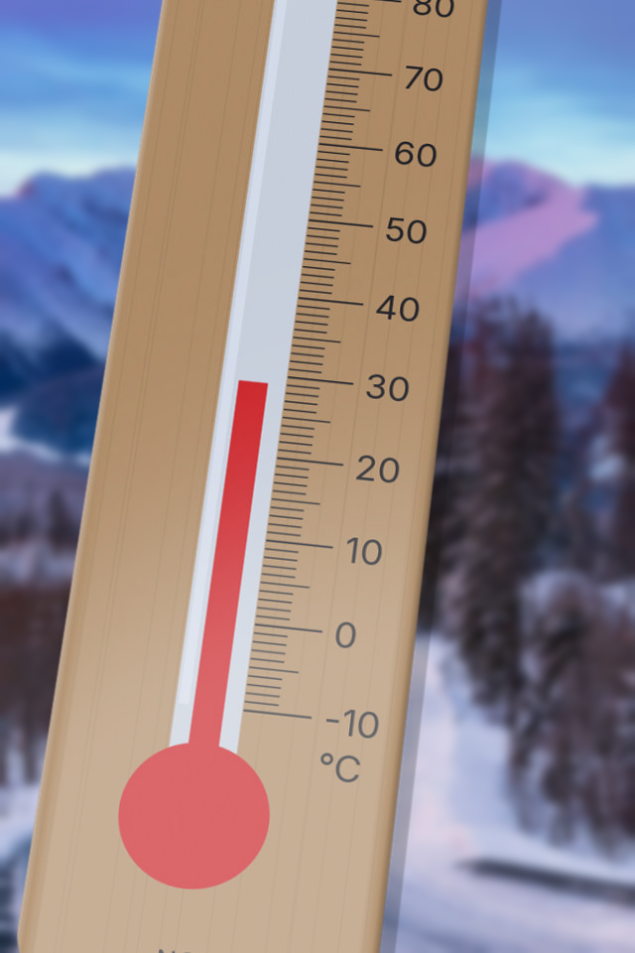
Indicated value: 29 °C
